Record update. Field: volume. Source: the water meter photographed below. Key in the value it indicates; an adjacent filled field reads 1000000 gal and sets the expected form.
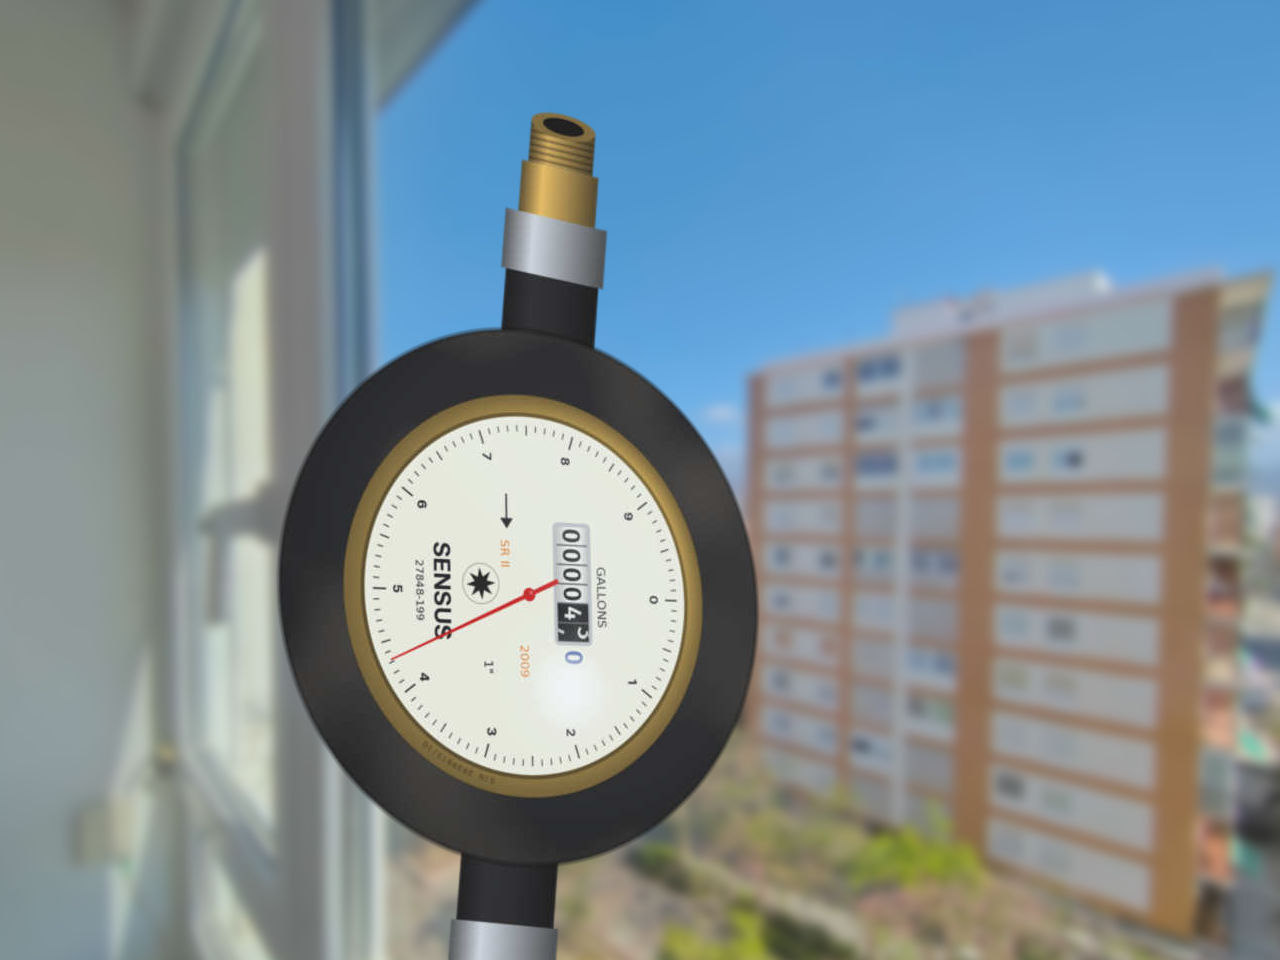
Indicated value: 434.3 gal
